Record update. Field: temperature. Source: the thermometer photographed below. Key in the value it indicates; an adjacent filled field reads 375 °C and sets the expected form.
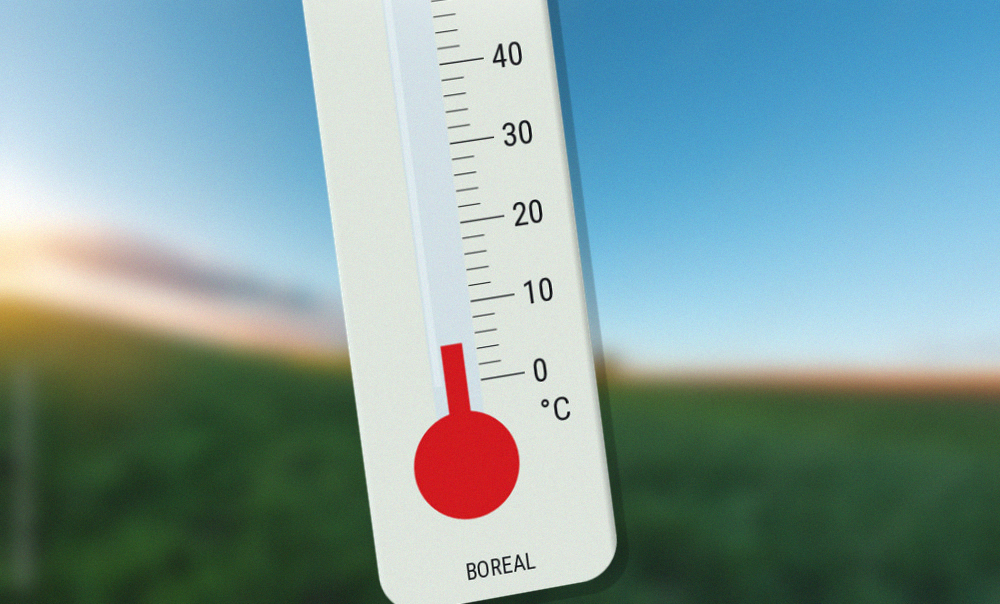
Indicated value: 5 °C
